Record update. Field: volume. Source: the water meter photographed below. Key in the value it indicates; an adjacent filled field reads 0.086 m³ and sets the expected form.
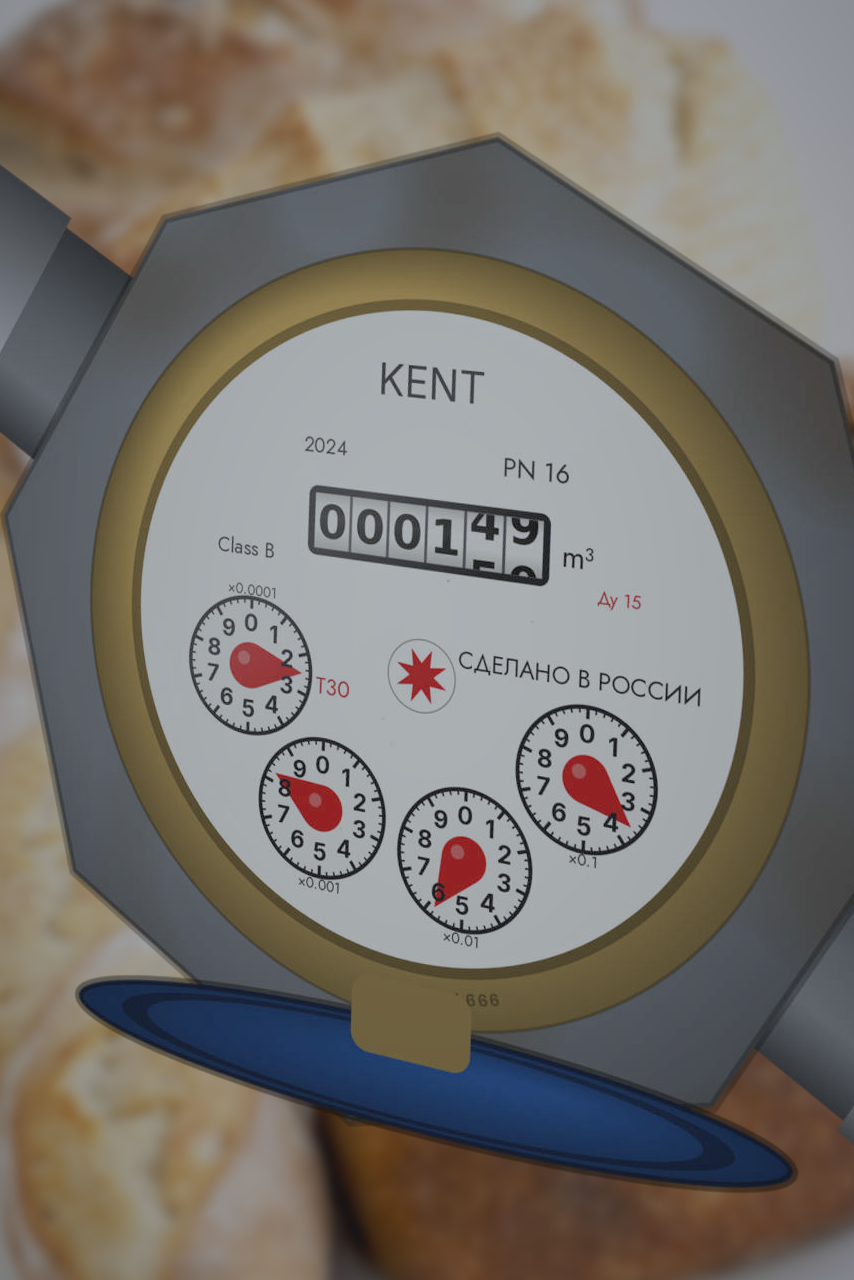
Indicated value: 149.3582 m³
